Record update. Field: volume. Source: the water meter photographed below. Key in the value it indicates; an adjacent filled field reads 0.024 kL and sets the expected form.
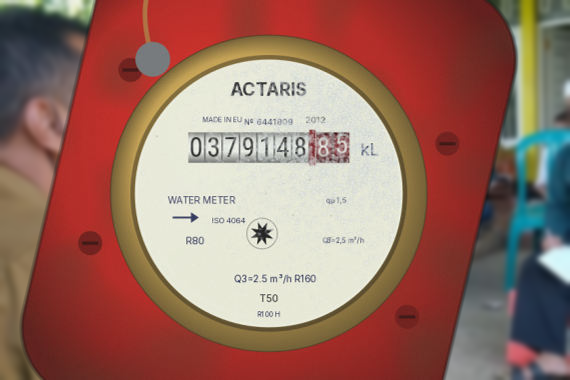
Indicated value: 379148.85 kL
